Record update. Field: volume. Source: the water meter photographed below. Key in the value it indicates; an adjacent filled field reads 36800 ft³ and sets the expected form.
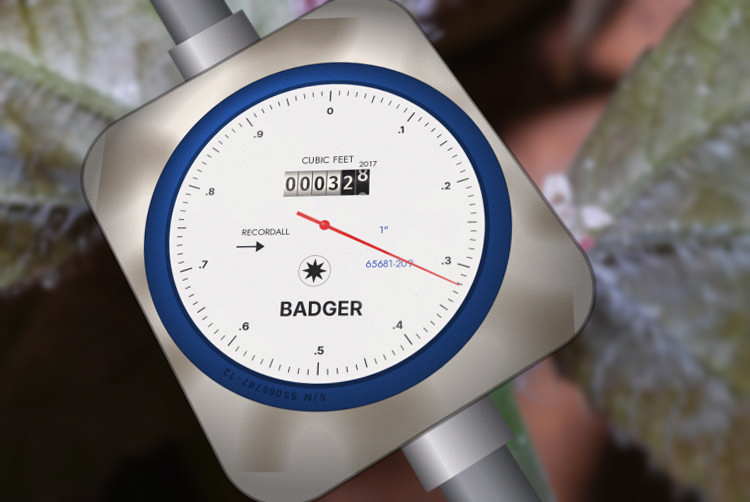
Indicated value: 328.32 ft³
